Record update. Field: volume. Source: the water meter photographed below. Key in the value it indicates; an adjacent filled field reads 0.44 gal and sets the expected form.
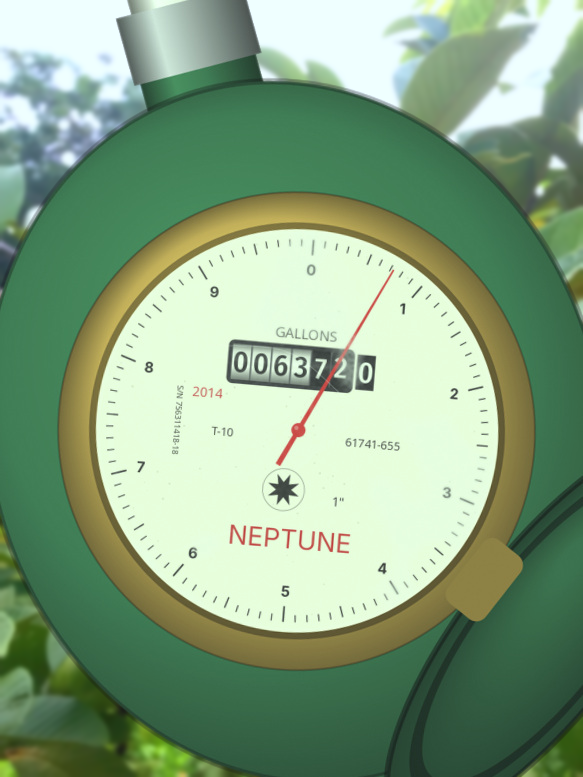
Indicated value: 63720.7 gal
